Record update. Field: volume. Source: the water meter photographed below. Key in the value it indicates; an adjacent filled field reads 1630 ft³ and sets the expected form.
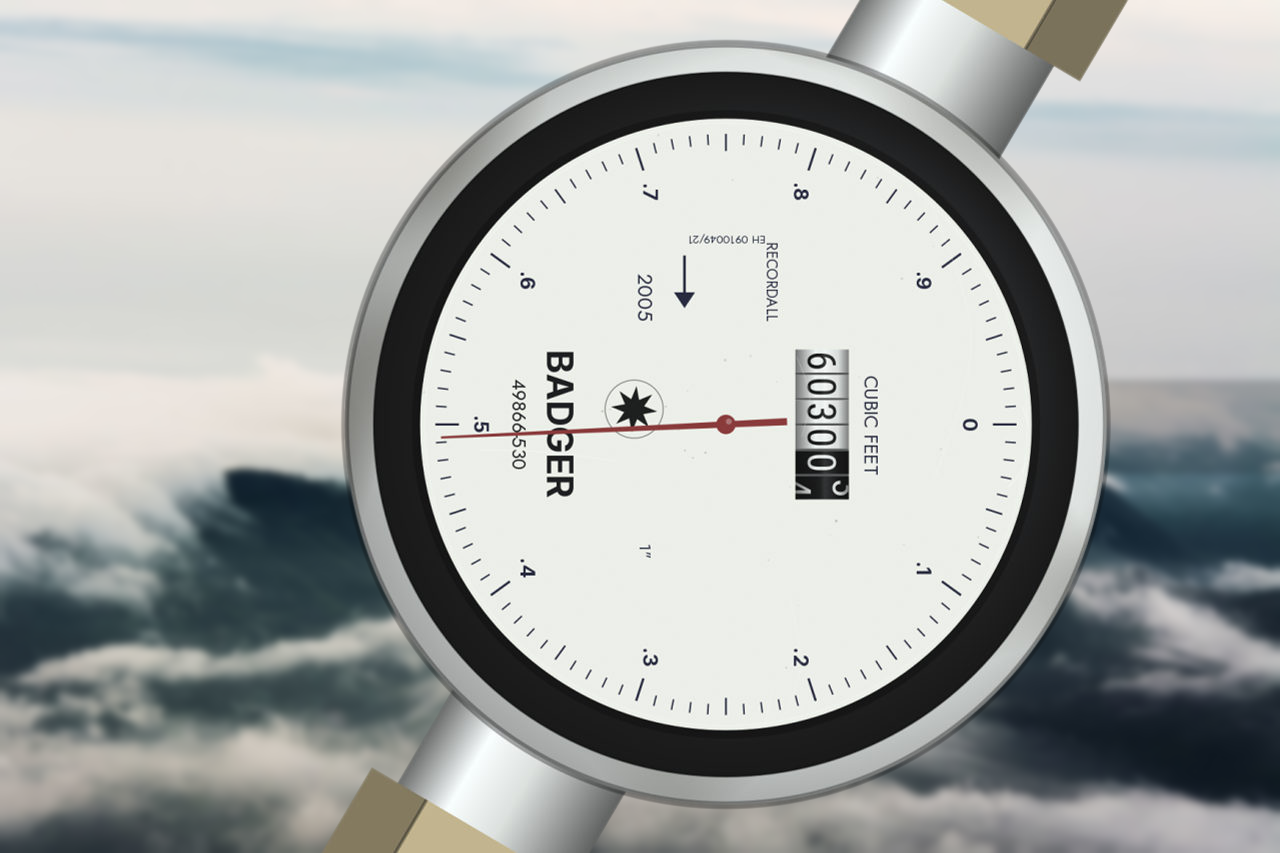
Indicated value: 603003.49 ft³
